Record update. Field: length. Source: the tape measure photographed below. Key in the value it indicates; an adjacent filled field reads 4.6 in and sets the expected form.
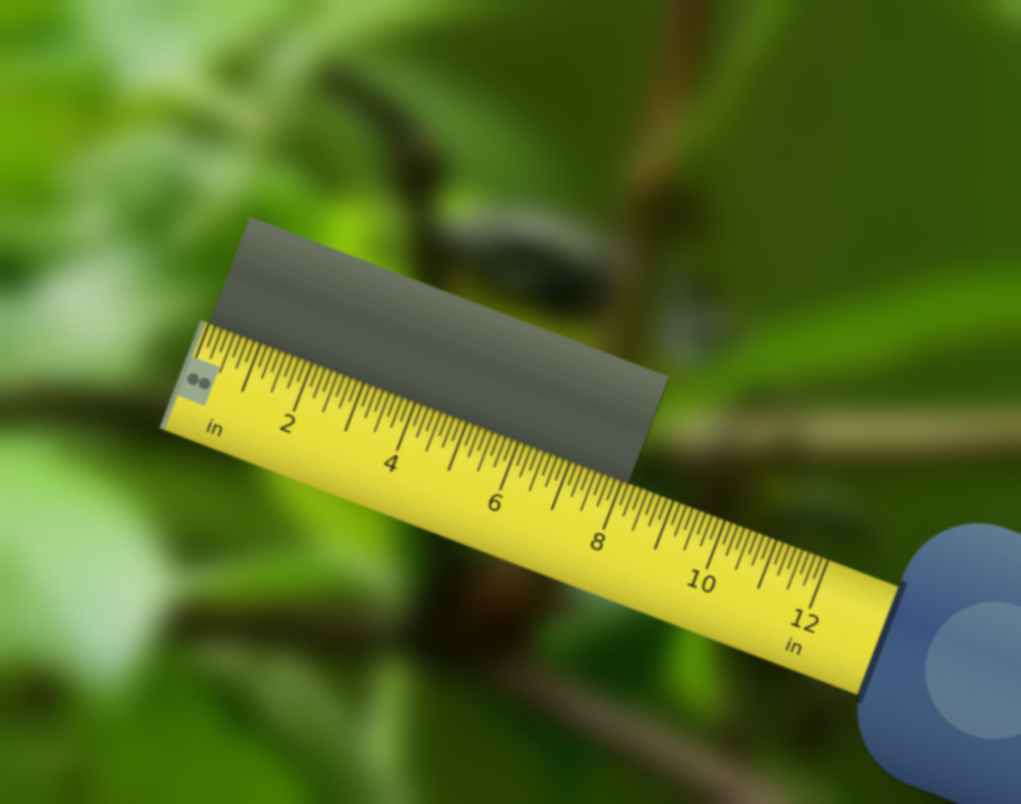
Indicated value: 8.125 in
